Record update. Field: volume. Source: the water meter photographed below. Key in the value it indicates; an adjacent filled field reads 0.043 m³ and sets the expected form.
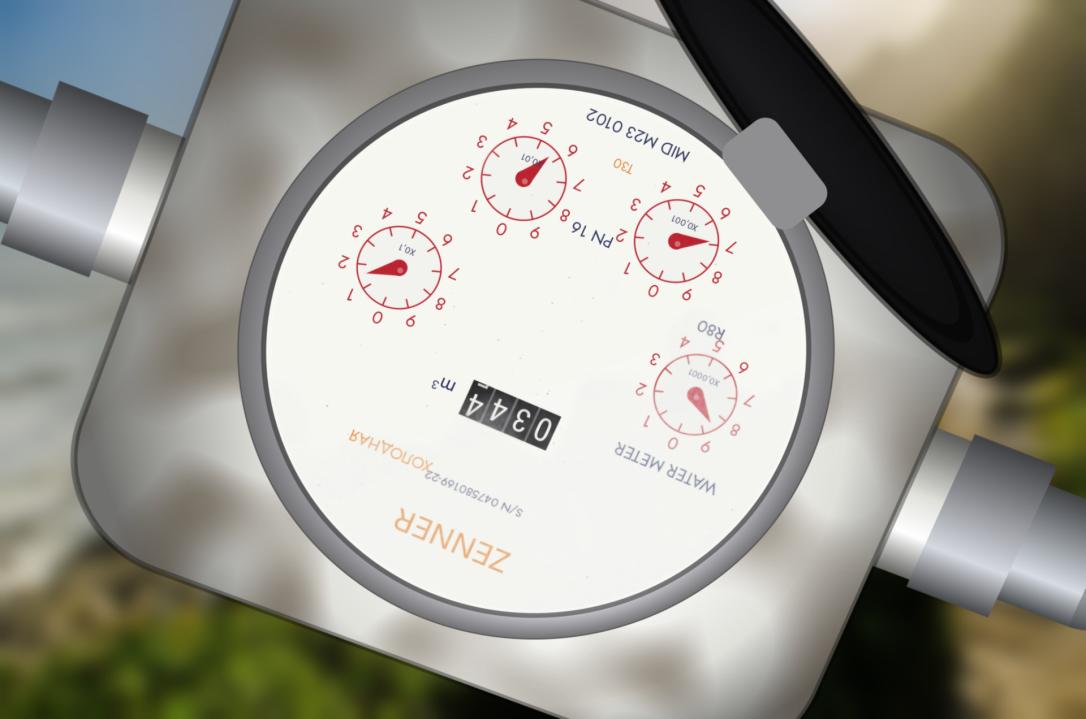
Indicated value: 344.1568 m³
